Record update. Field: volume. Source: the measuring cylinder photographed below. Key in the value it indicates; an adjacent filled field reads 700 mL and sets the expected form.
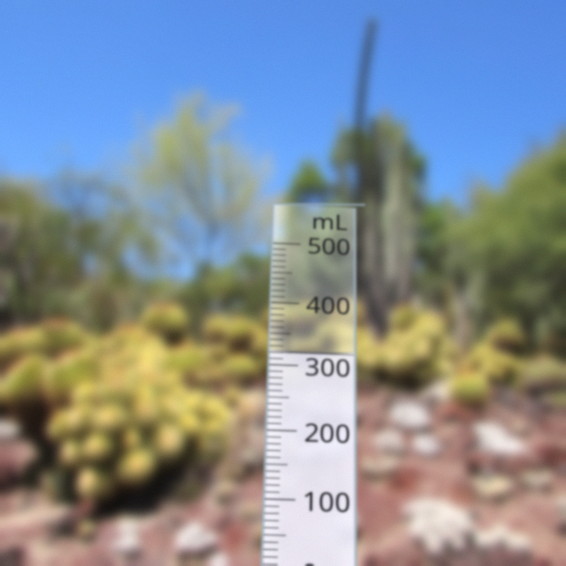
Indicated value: 320 mL
